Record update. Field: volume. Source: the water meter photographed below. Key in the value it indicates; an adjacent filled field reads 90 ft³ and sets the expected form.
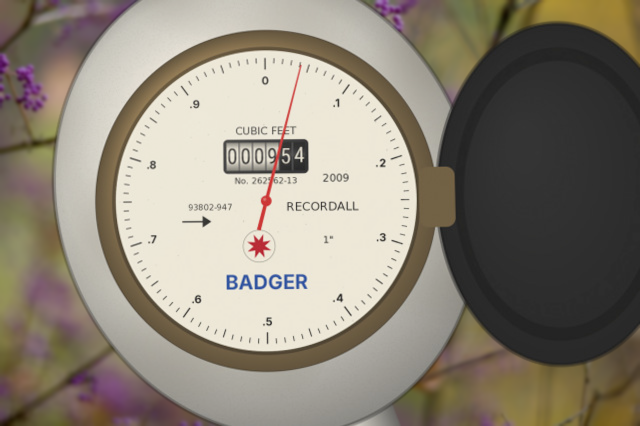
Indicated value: 954.04 ft³
